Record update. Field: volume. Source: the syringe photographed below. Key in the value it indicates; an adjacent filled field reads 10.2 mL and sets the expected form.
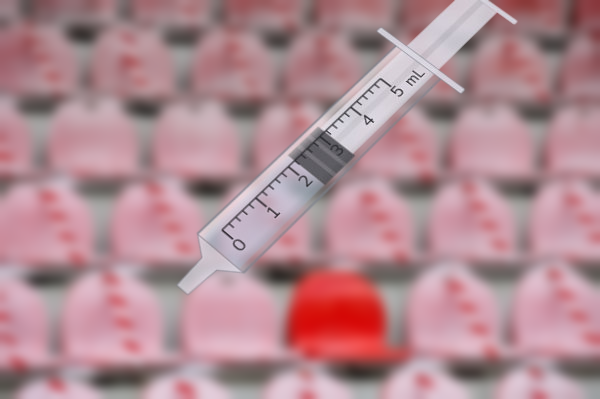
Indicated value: 2.2 mL
